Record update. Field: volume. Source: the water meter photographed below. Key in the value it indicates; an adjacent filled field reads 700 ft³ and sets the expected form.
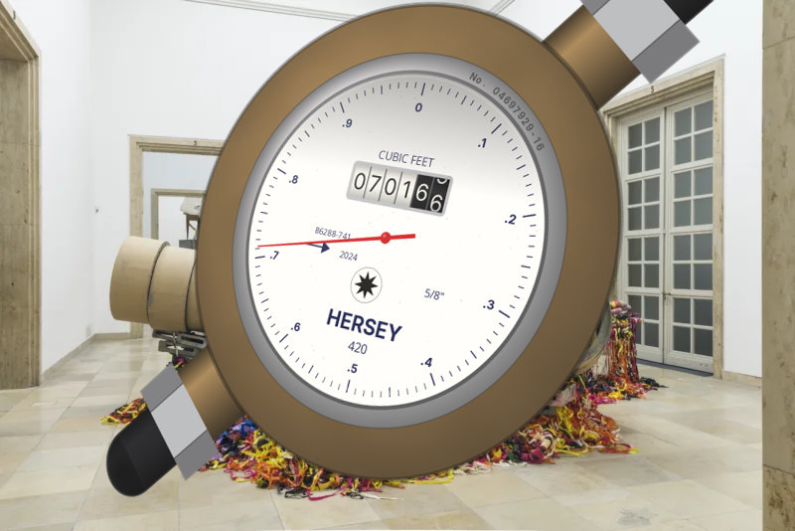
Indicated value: 70165.71 ft³
